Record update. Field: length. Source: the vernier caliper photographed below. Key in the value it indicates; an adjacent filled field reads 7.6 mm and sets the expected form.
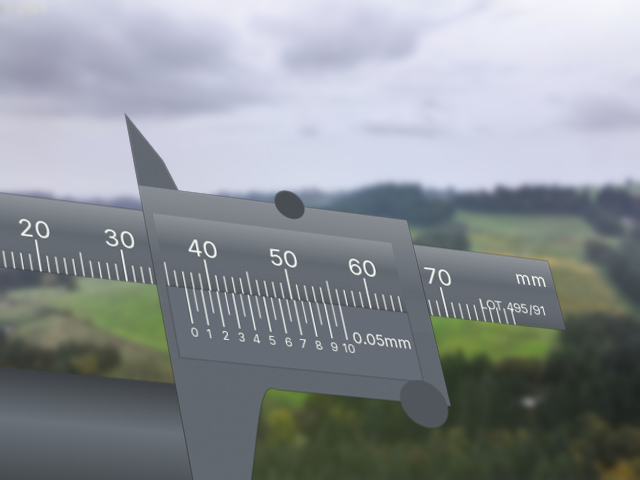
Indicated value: 37.0 mm
